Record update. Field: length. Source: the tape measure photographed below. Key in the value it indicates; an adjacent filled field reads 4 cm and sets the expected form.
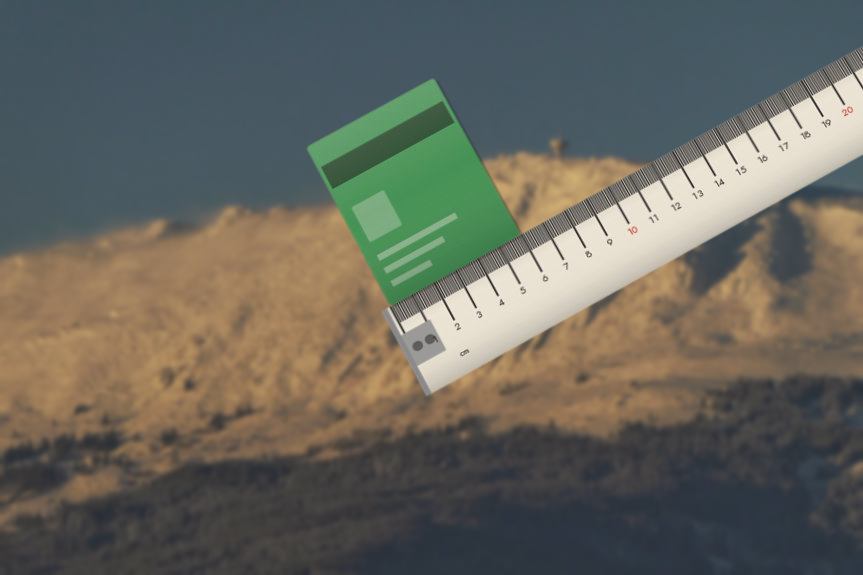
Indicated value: 6 cm
